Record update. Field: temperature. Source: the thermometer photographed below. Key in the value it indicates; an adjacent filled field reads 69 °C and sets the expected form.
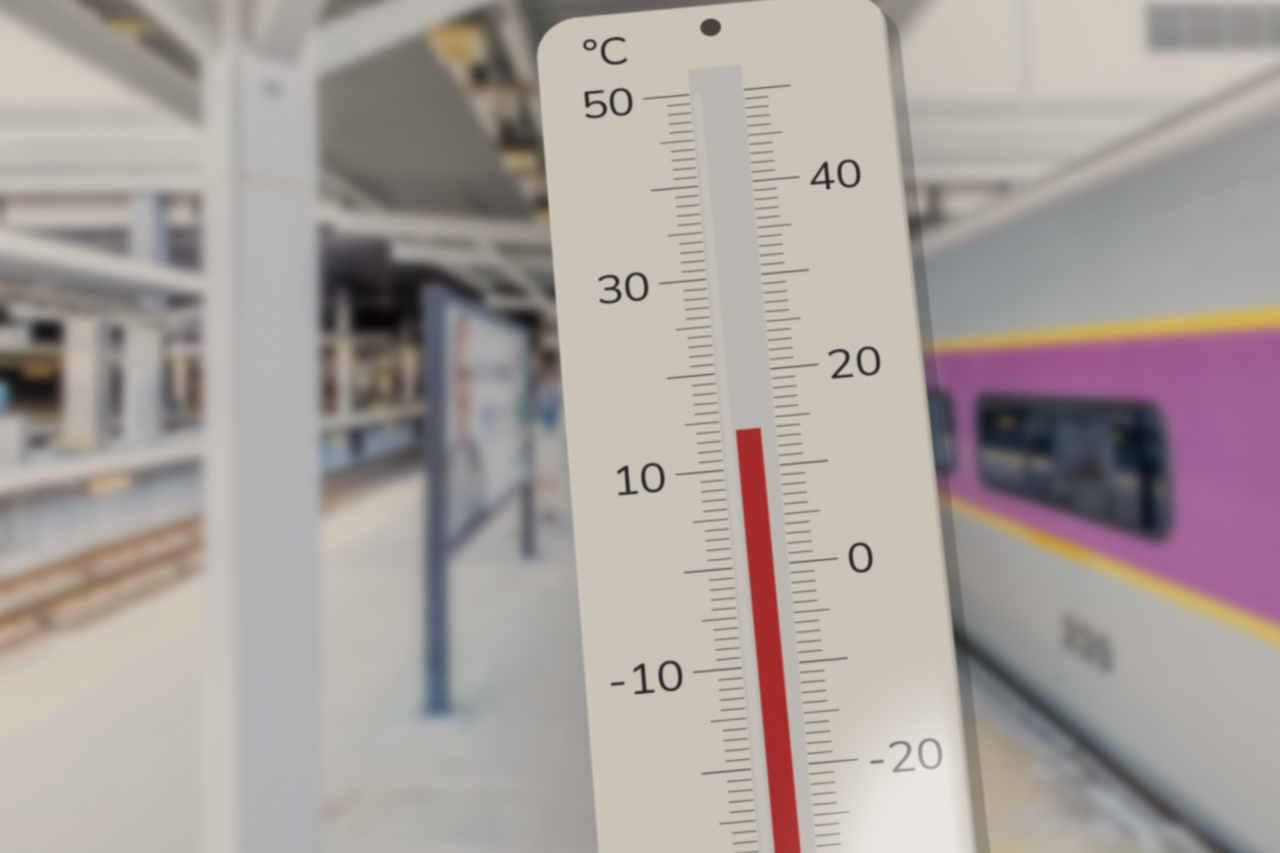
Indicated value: 14 °C
